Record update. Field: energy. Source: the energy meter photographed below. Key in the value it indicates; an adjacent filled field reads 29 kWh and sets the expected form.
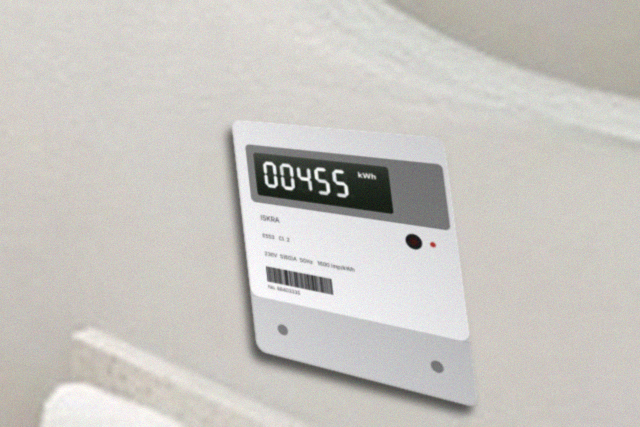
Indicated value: 455 kWh
